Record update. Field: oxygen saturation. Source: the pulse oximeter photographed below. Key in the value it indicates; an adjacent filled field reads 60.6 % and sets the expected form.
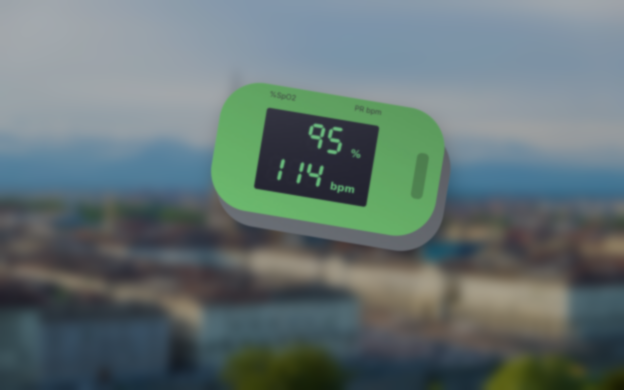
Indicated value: 95 %
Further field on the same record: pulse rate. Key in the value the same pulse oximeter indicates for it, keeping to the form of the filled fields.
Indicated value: 114 bpm
